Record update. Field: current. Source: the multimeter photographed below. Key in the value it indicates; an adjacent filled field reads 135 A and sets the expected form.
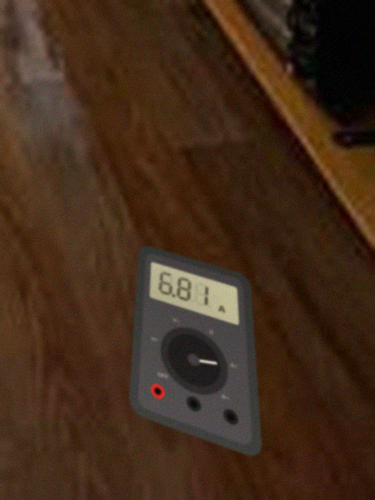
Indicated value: 6.81 A
